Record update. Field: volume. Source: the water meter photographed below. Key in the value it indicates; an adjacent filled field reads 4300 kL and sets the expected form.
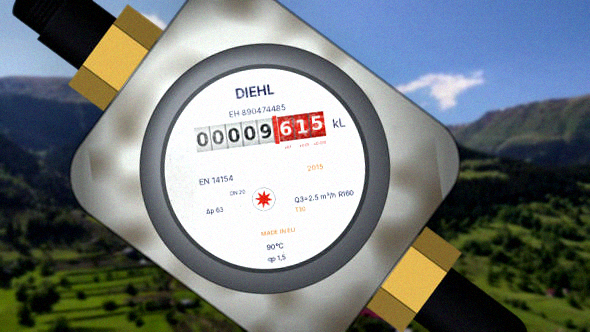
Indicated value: 9.615 kL
